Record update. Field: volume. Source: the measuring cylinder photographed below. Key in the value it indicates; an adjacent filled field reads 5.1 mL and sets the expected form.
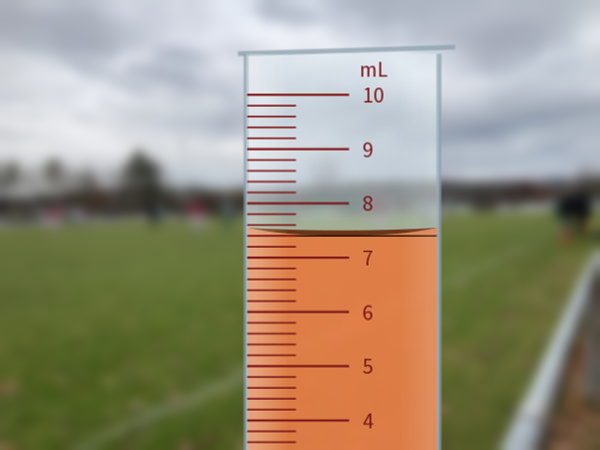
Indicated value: 7.4 mL
